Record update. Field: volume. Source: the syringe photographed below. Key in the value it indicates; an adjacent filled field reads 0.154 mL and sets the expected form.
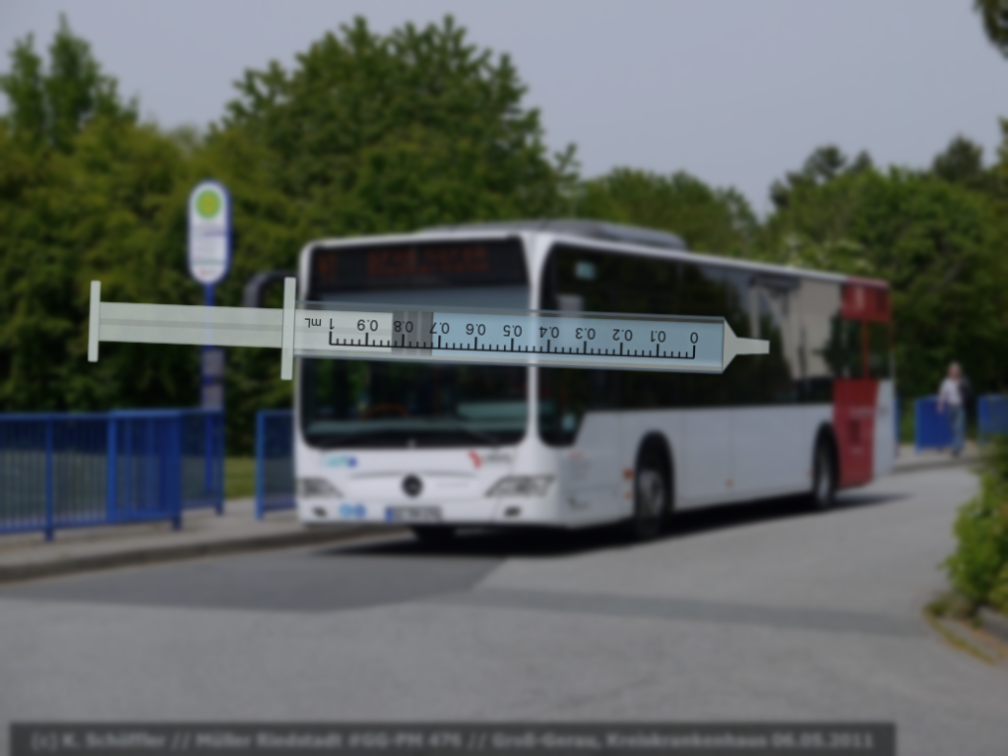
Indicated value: 0.72 mL
